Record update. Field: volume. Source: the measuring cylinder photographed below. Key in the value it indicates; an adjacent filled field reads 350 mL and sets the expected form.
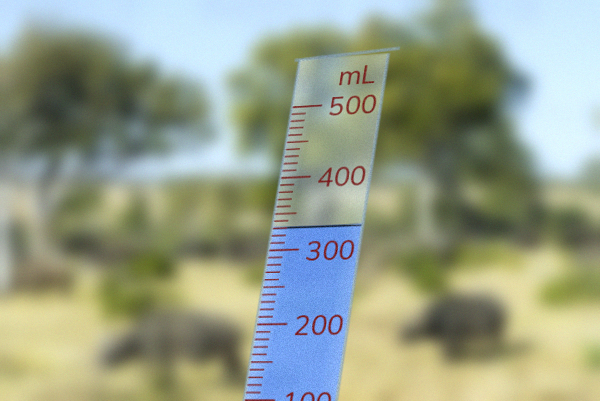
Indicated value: 330 mL
